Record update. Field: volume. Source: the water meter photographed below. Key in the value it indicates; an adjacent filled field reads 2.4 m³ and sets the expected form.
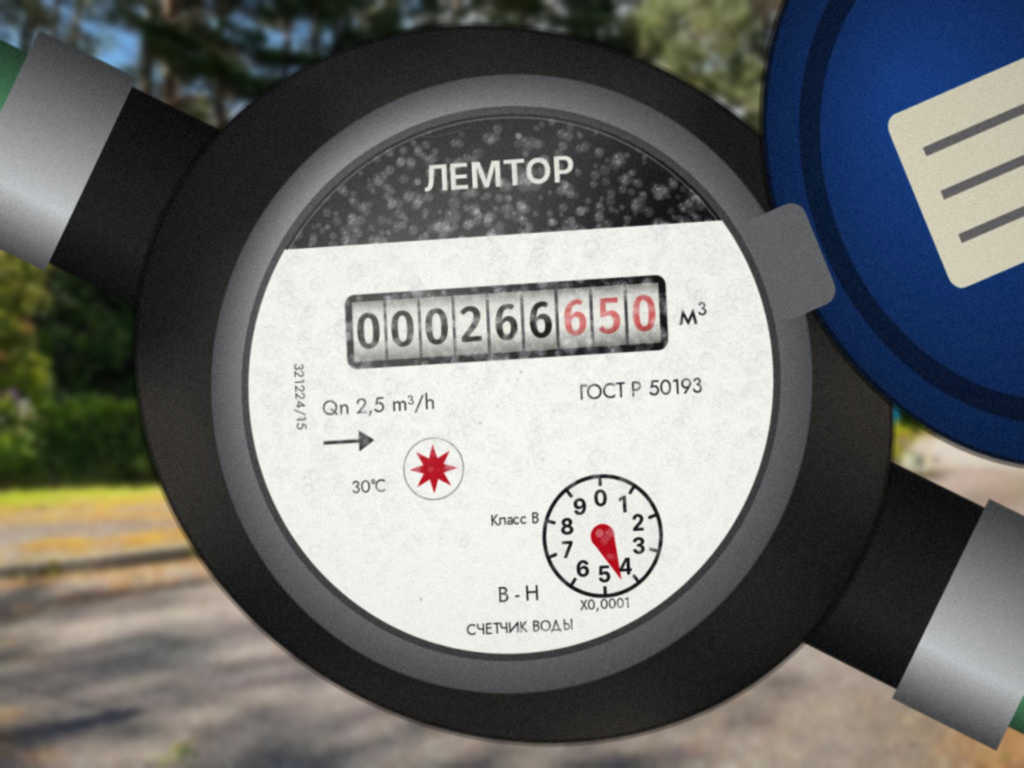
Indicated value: 266.6504 m³
